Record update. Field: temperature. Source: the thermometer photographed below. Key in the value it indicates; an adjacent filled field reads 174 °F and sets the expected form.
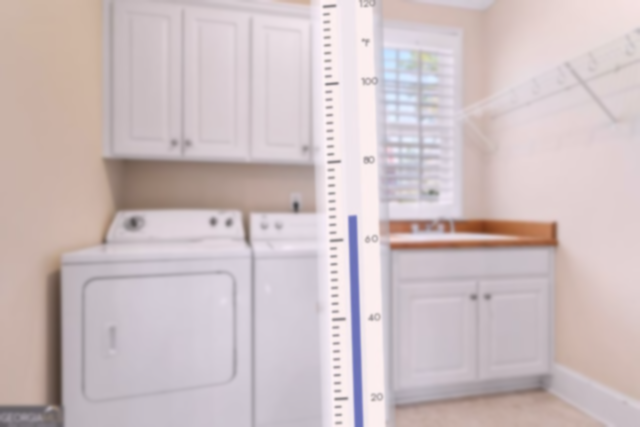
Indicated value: 66 °F
